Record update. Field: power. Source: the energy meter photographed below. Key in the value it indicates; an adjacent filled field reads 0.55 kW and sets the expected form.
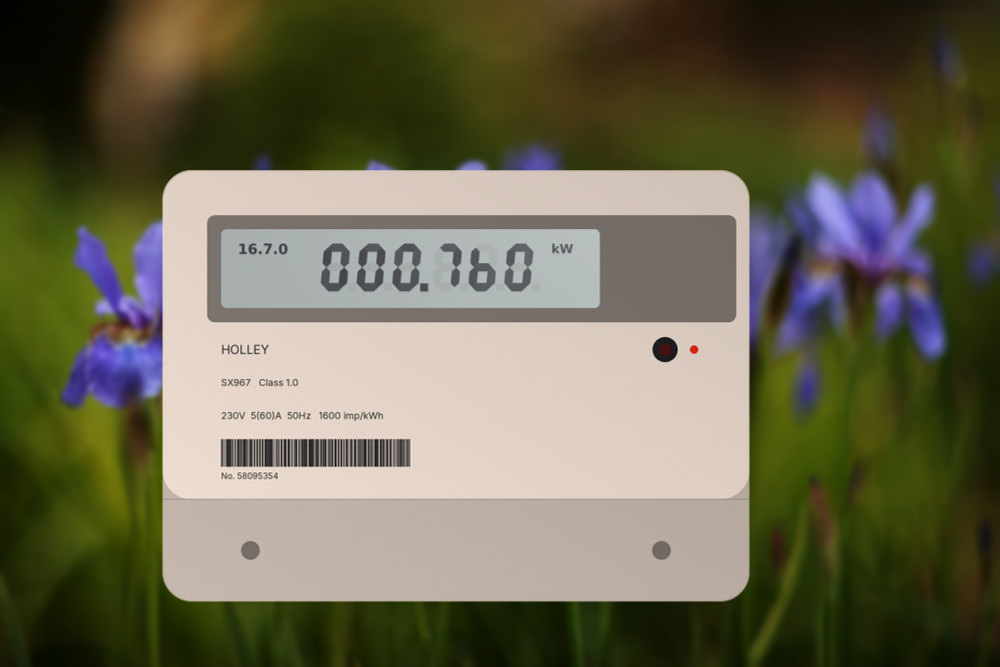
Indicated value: 0.760 kW
